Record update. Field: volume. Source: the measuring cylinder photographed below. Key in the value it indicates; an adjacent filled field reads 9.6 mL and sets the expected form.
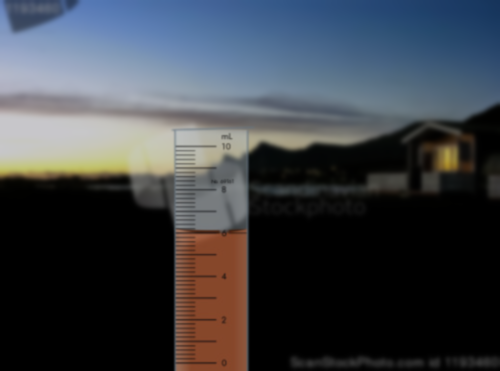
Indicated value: 6 mL
